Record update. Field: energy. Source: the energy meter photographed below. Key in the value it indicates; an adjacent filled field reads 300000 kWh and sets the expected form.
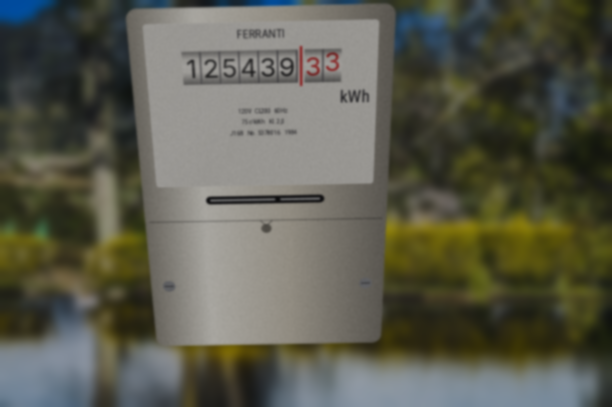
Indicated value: 125439.33 kWh
